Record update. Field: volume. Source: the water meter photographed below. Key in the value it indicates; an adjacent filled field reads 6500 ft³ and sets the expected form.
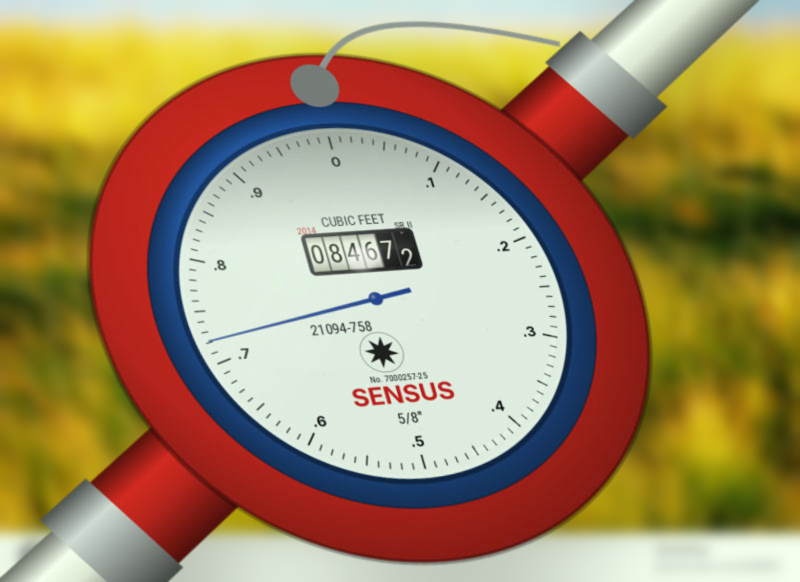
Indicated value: 84671.72 ft³
